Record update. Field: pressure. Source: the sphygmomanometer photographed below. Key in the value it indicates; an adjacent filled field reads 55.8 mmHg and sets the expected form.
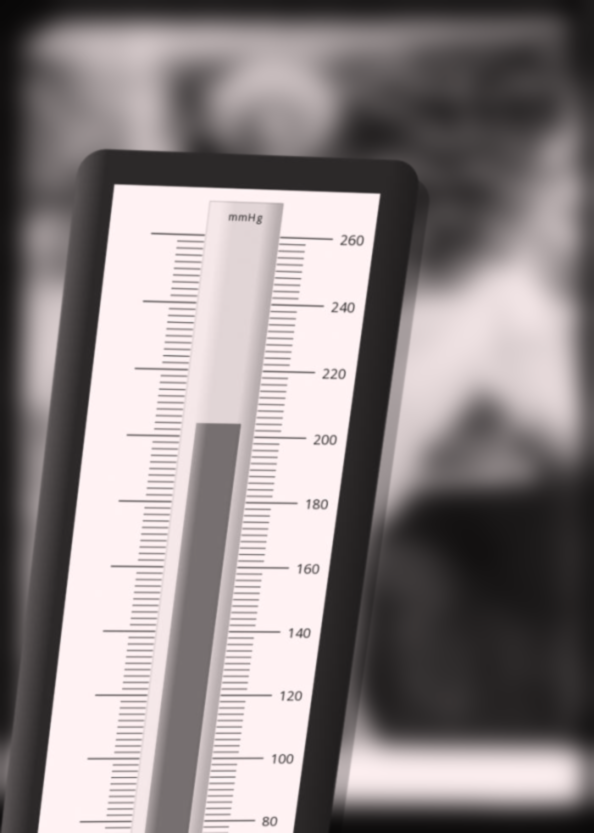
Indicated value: 204 mmHg
